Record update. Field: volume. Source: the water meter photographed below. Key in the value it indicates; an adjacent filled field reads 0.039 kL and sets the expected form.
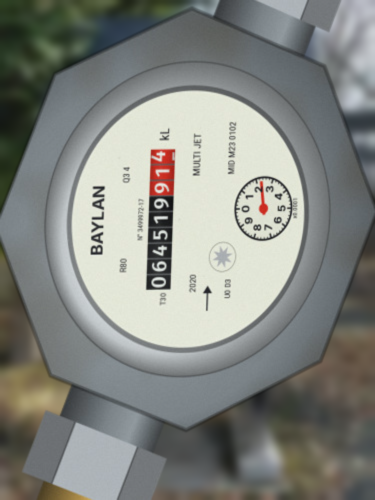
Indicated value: 64519.9142 kL
